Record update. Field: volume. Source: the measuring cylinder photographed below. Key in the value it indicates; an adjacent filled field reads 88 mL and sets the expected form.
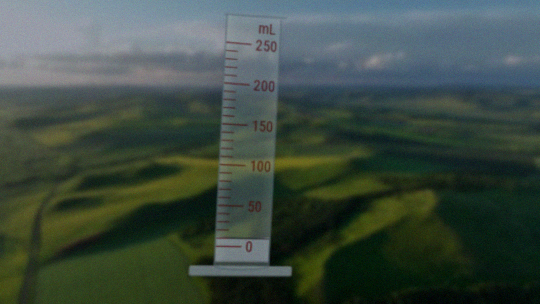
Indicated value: 10 mL
